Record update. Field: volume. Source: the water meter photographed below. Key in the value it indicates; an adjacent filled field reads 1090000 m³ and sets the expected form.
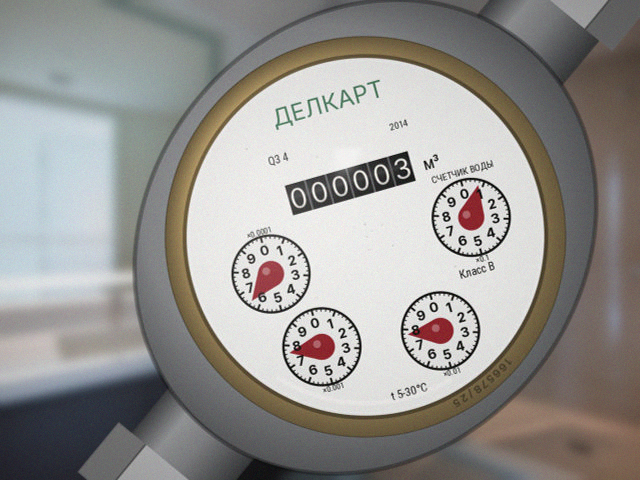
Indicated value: 3.0776 m³
